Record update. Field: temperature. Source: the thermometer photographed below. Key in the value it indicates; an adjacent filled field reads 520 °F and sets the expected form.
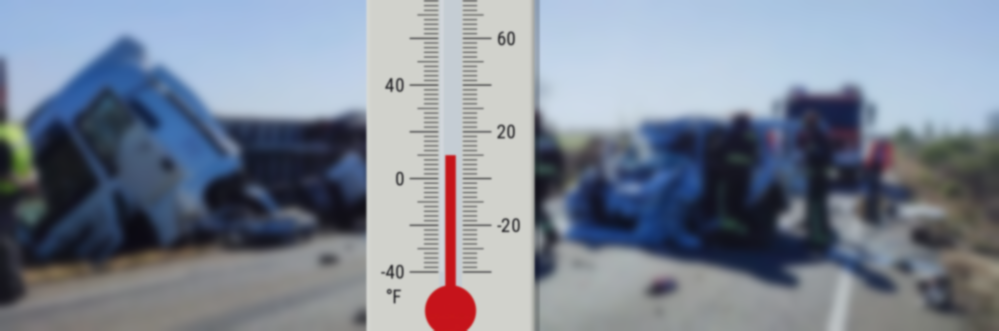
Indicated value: 10 °F
